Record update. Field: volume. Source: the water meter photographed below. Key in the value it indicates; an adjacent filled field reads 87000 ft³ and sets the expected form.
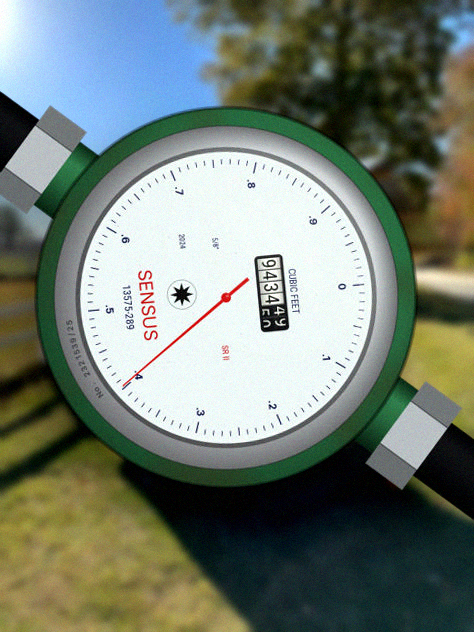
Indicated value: 943449.40 ft³
